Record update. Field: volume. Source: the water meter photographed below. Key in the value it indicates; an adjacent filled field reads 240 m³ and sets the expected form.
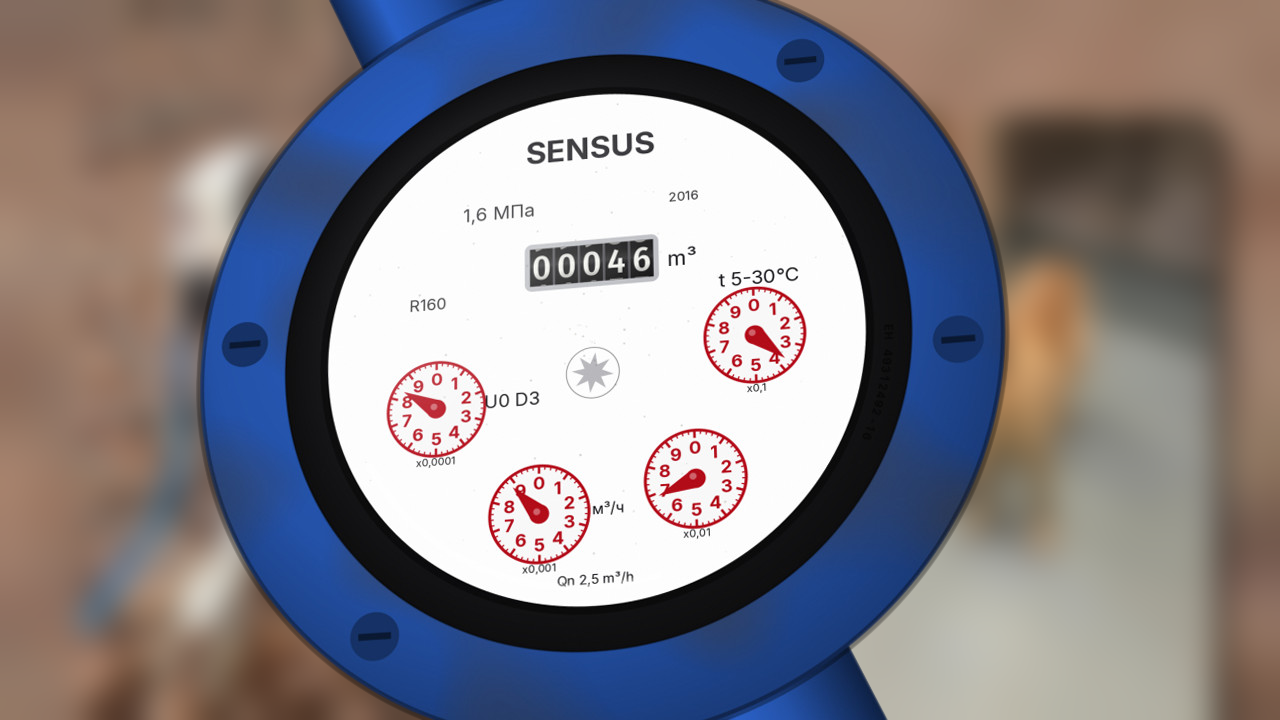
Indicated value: 46.3688 m³
